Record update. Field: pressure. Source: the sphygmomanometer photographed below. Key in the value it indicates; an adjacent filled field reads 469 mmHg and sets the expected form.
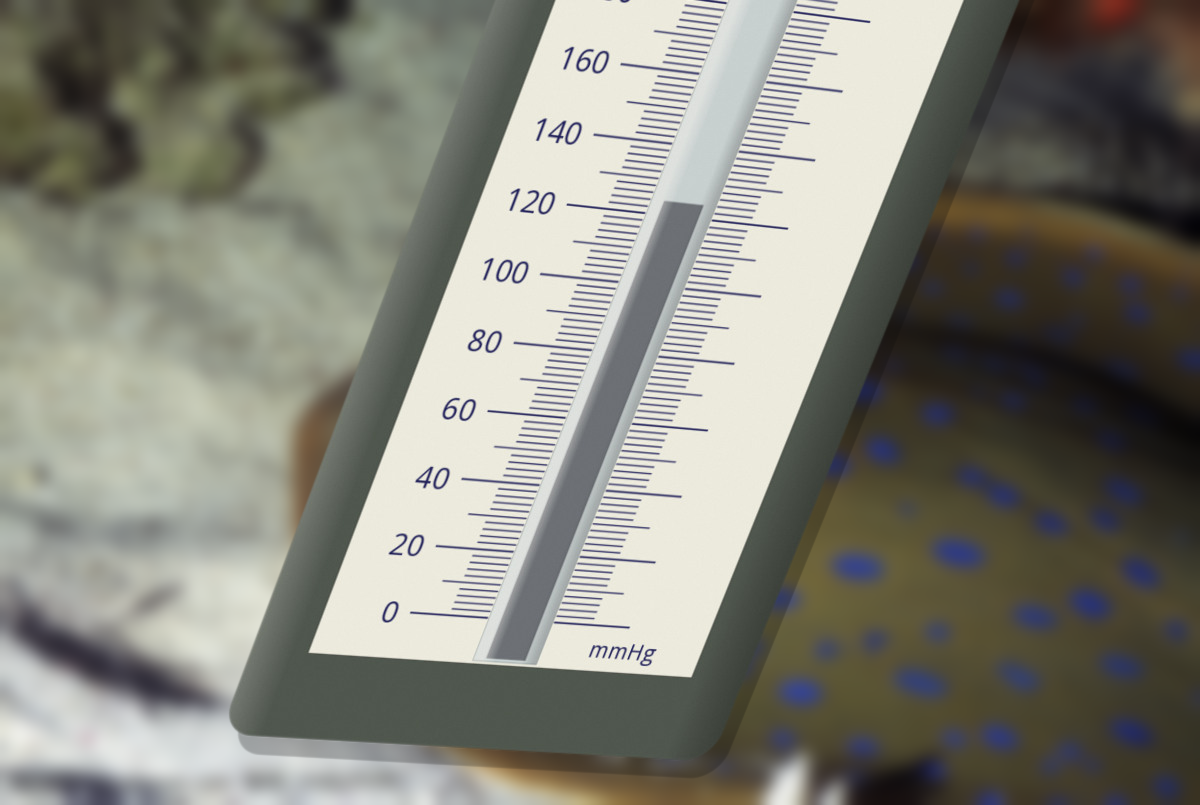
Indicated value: 124 mmHg
